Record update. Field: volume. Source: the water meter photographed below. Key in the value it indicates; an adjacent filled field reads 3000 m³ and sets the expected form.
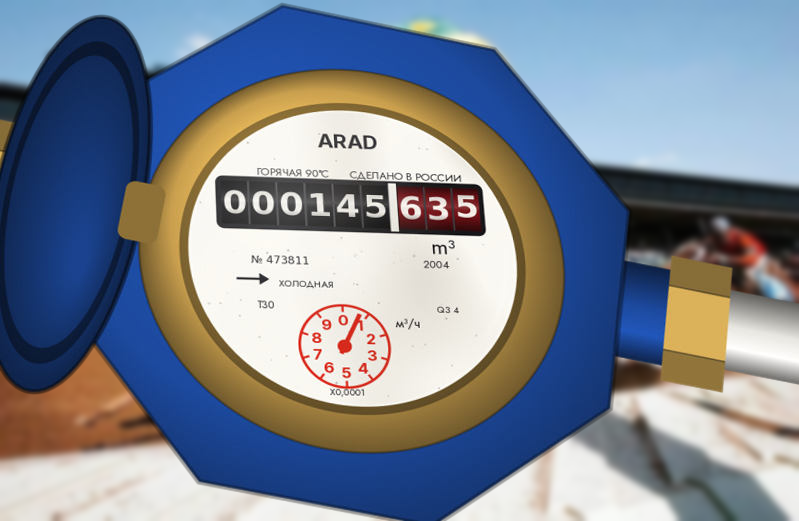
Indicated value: 145.6350 m³
